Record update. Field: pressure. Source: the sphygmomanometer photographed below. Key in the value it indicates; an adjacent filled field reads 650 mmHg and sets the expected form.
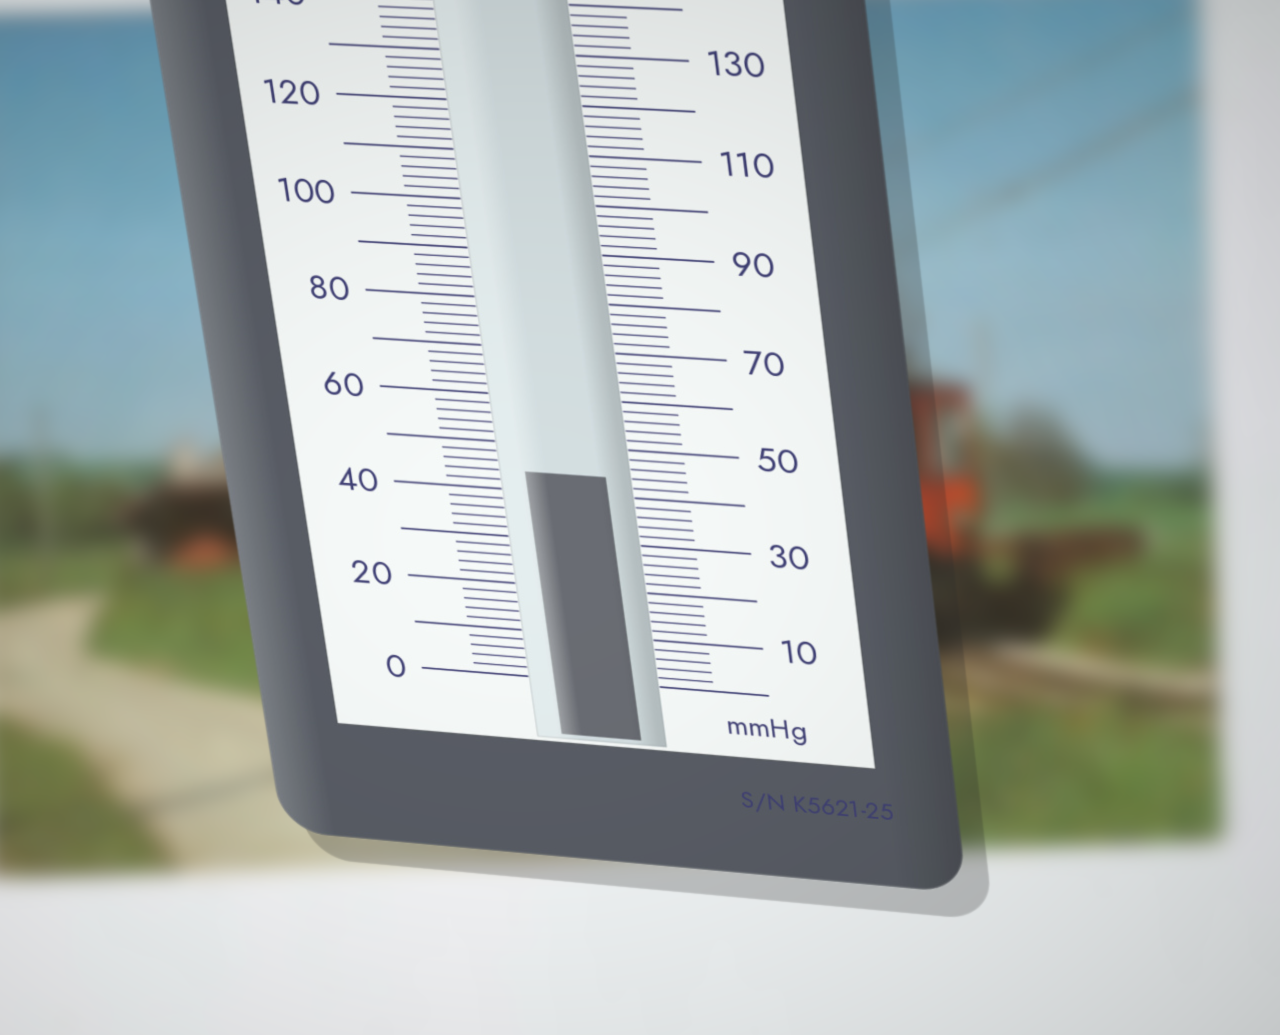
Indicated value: 44 mmHg
